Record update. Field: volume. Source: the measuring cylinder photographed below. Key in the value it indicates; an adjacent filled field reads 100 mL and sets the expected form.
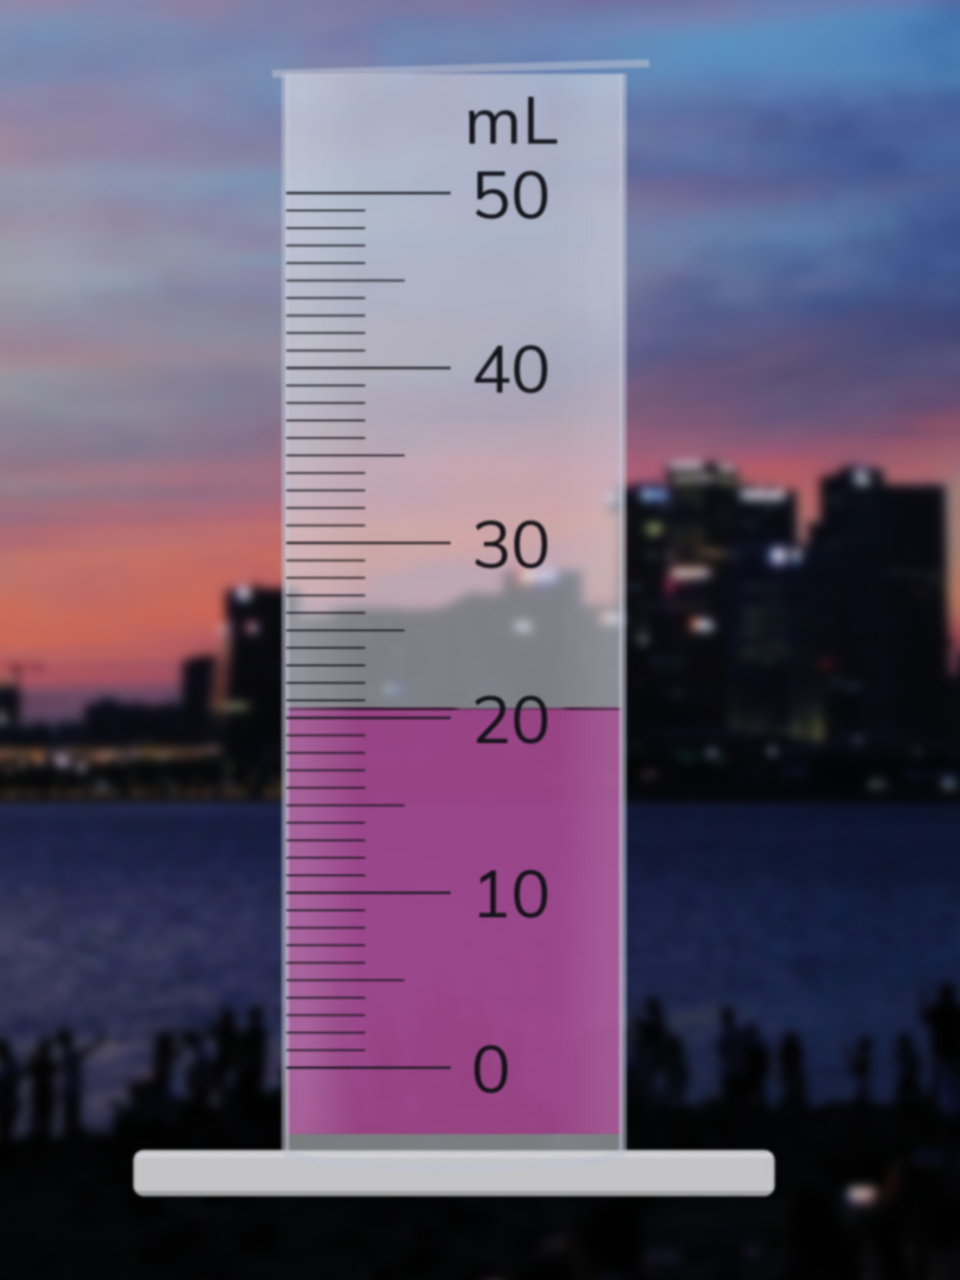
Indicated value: 20.5 mL
